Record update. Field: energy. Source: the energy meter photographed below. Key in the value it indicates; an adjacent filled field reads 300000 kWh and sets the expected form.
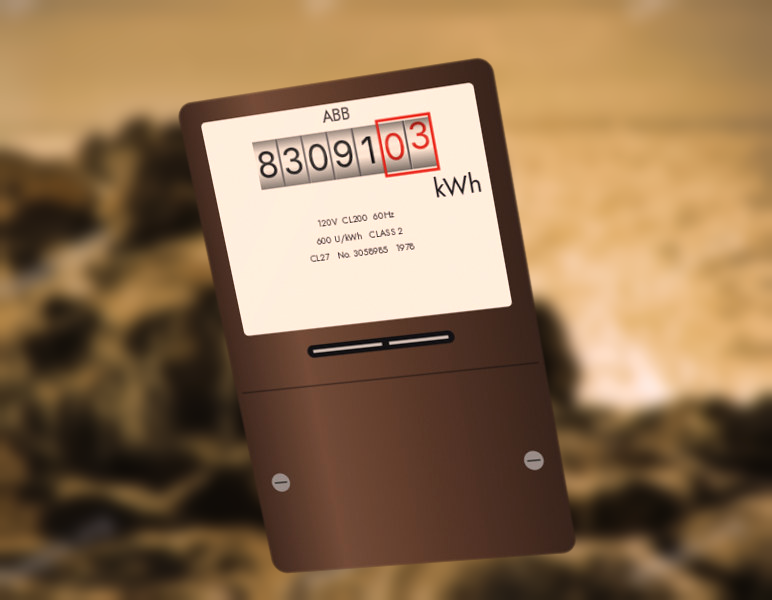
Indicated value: 83091.03 kWh
